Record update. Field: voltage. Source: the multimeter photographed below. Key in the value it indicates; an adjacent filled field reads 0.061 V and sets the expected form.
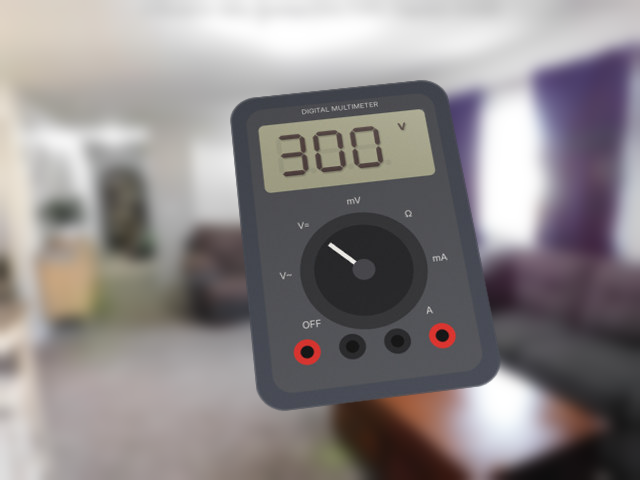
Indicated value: 300 V
